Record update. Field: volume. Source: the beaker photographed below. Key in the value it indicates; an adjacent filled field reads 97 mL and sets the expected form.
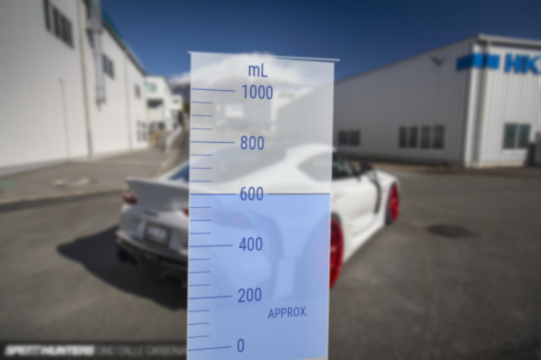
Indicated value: 600 mL
